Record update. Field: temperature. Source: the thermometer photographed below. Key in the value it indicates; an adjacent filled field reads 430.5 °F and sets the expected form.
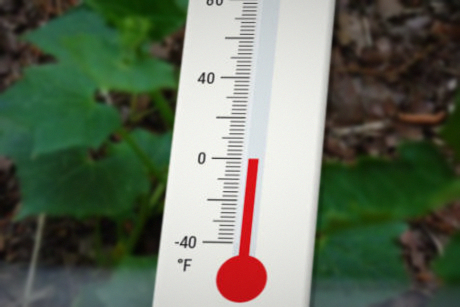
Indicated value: 0 °F
